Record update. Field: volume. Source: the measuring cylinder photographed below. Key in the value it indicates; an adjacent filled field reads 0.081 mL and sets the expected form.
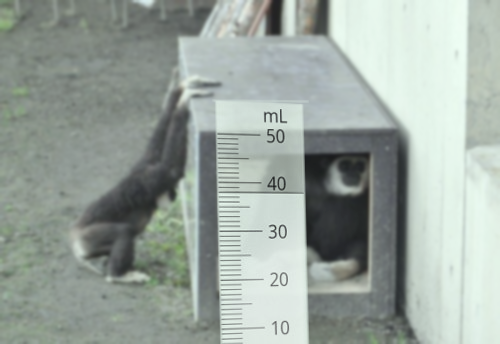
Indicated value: 38 mL
